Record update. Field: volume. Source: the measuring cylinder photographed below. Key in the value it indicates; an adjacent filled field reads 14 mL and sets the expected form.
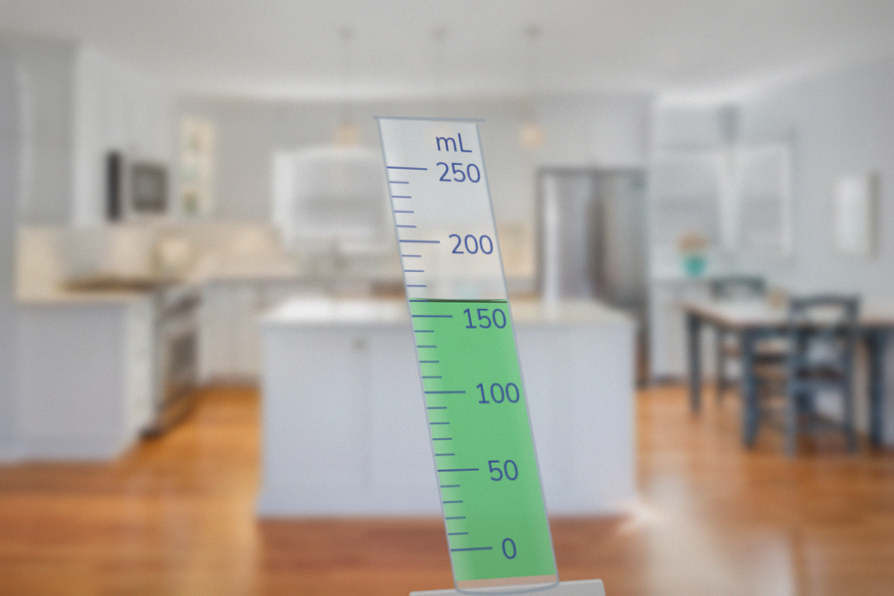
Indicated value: 160 mL
